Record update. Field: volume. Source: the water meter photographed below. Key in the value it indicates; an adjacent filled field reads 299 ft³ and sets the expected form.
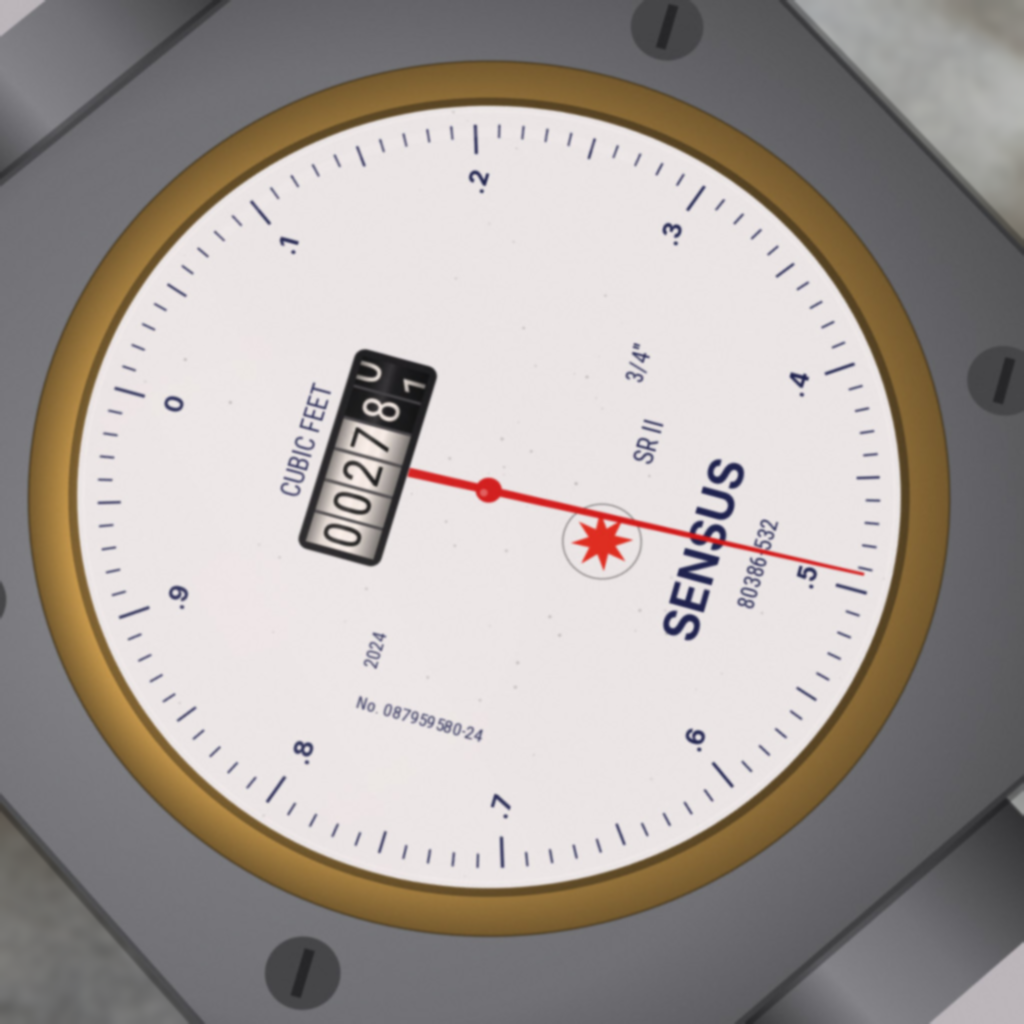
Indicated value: 2780.49 ft³
